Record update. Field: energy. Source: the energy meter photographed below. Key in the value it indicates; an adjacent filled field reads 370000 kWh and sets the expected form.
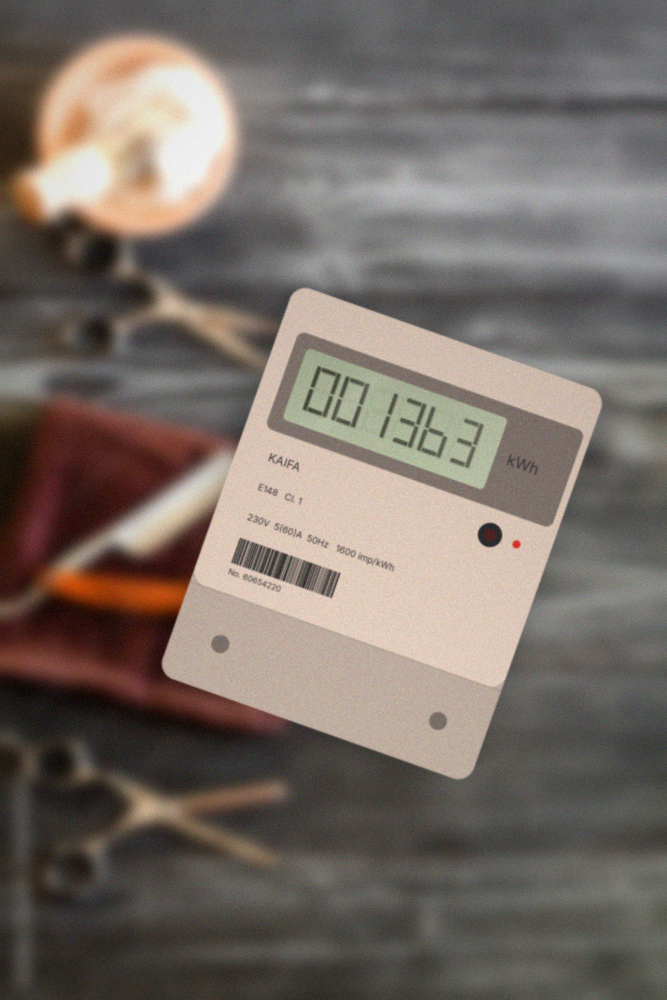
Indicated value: 1363 kWh
